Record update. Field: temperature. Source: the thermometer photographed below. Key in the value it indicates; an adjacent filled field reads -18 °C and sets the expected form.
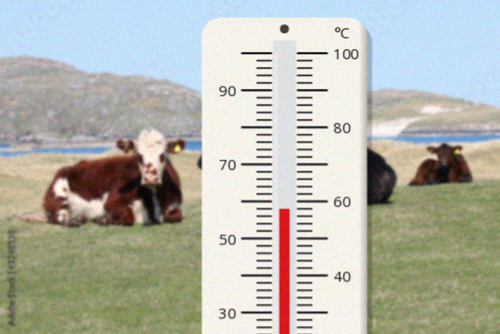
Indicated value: 58 °C
